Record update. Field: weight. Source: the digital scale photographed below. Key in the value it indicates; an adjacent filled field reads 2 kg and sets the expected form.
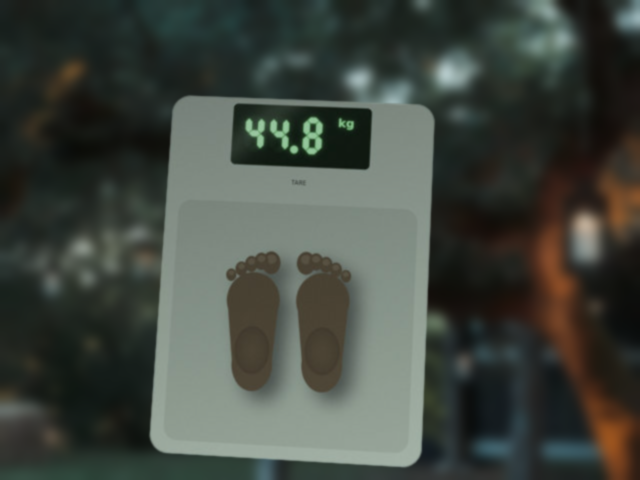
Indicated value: 44.8 kg
